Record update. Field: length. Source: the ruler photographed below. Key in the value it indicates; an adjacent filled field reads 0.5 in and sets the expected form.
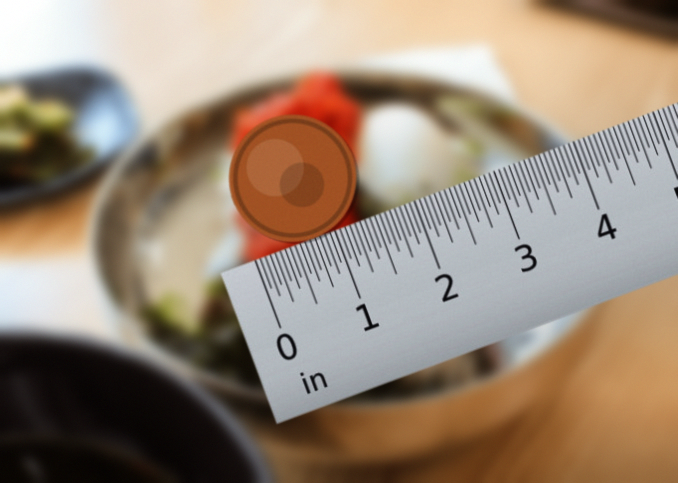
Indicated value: 1.5 in
